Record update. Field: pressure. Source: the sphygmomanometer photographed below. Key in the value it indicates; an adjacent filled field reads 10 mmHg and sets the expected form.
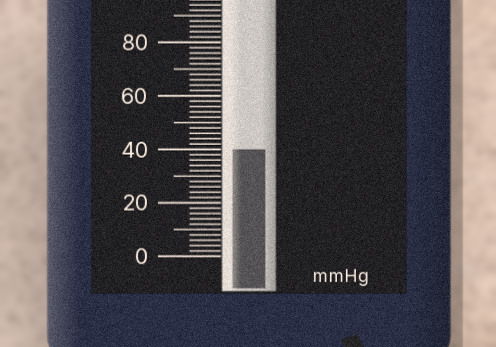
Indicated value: 40 mmHg
